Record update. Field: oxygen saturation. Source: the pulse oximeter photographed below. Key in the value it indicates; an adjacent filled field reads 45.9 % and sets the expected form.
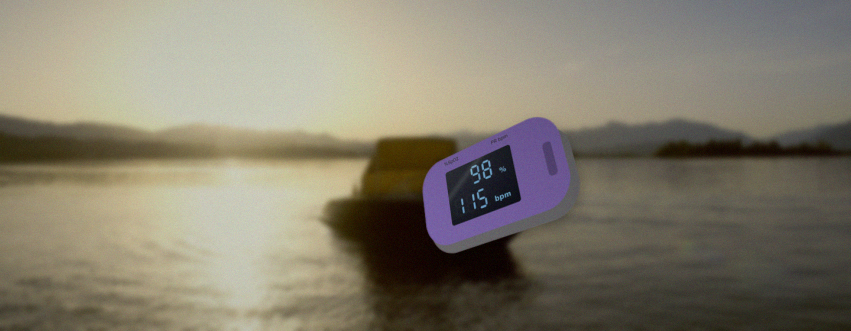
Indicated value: 98 %
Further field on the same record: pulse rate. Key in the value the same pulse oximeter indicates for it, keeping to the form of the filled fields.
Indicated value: 115 bpm
